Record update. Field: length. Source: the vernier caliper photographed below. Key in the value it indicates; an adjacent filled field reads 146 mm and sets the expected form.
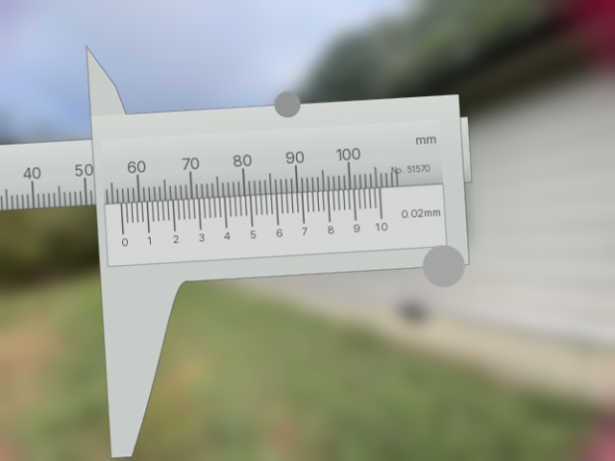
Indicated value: 56.6 mm
